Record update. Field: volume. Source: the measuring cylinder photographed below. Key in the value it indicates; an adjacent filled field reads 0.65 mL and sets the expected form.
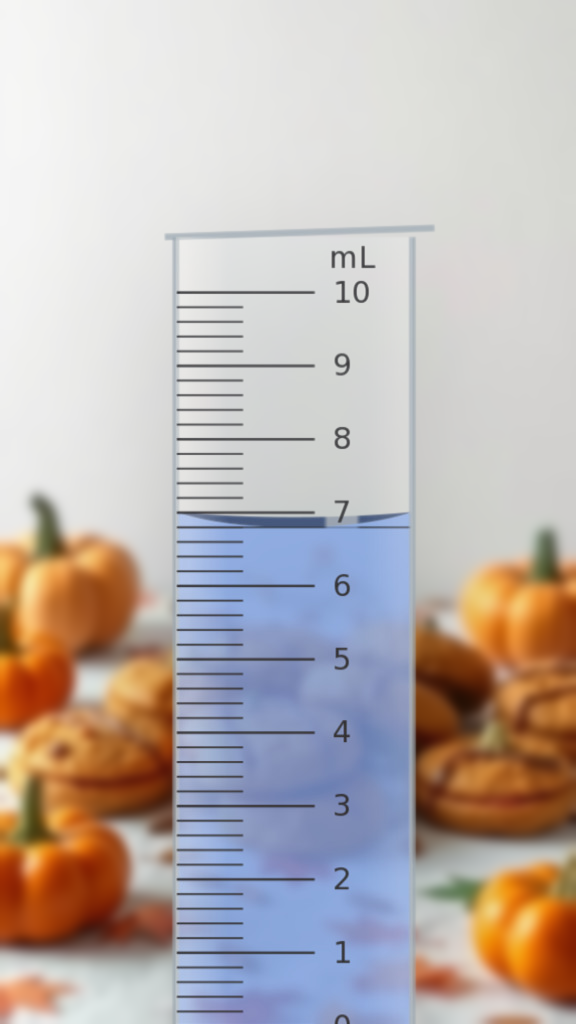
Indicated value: 6.8 mL
